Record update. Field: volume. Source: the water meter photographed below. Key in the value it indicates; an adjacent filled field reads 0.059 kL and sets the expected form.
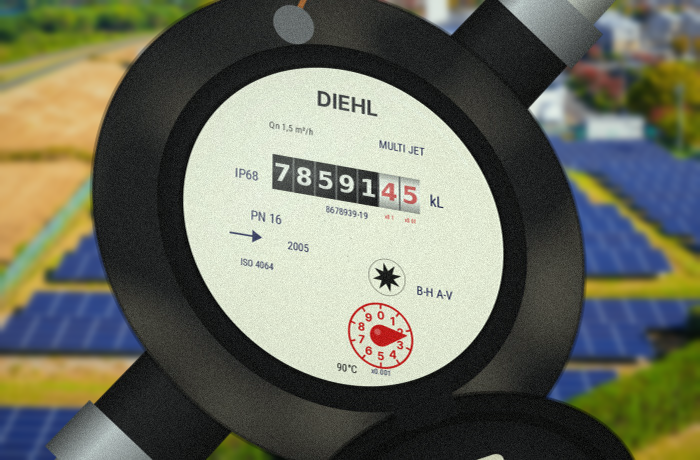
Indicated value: 78591.452 kL
